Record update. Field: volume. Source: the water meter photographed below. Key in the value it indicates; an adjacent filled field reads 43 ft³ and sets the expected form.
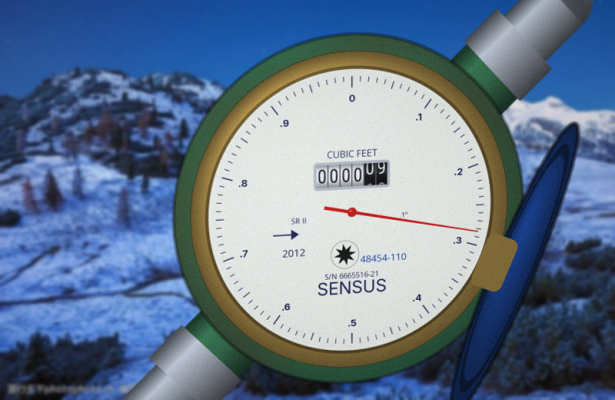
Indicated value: 9.28 ft³
